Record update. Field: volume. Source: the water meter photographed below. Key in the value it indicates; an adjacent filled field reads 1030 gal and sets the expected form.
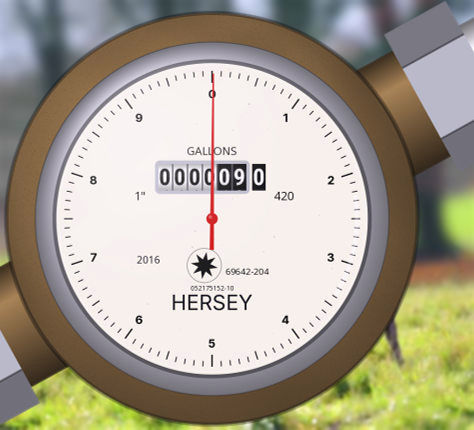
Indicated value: 90.0 gal
